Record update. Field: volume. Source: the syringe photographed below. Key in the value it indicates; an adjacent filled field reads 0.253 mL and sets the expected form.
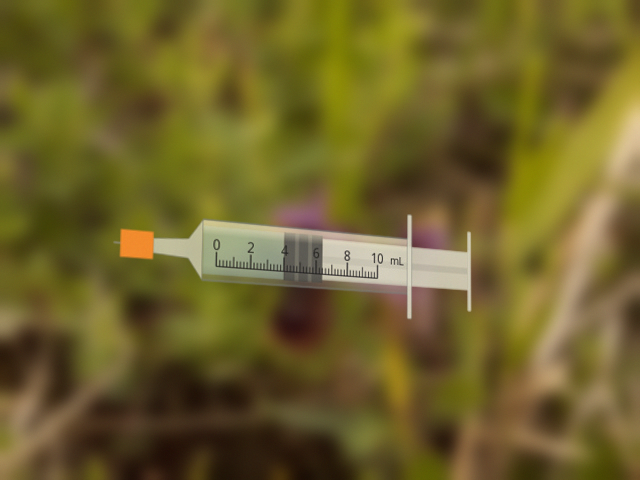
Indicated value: 4 mL
